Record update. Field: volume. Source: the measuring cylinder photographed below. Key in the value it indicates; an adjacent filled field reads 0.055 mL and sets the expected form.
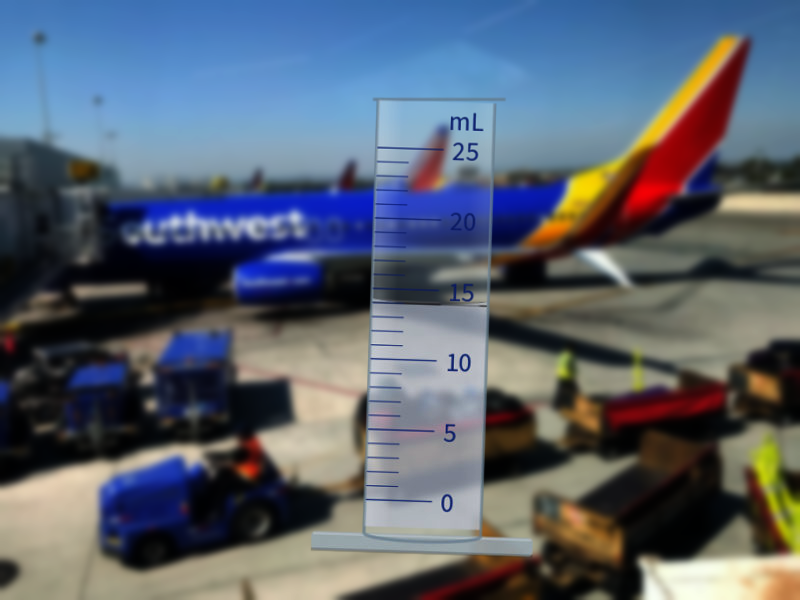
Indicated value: 14 mL
